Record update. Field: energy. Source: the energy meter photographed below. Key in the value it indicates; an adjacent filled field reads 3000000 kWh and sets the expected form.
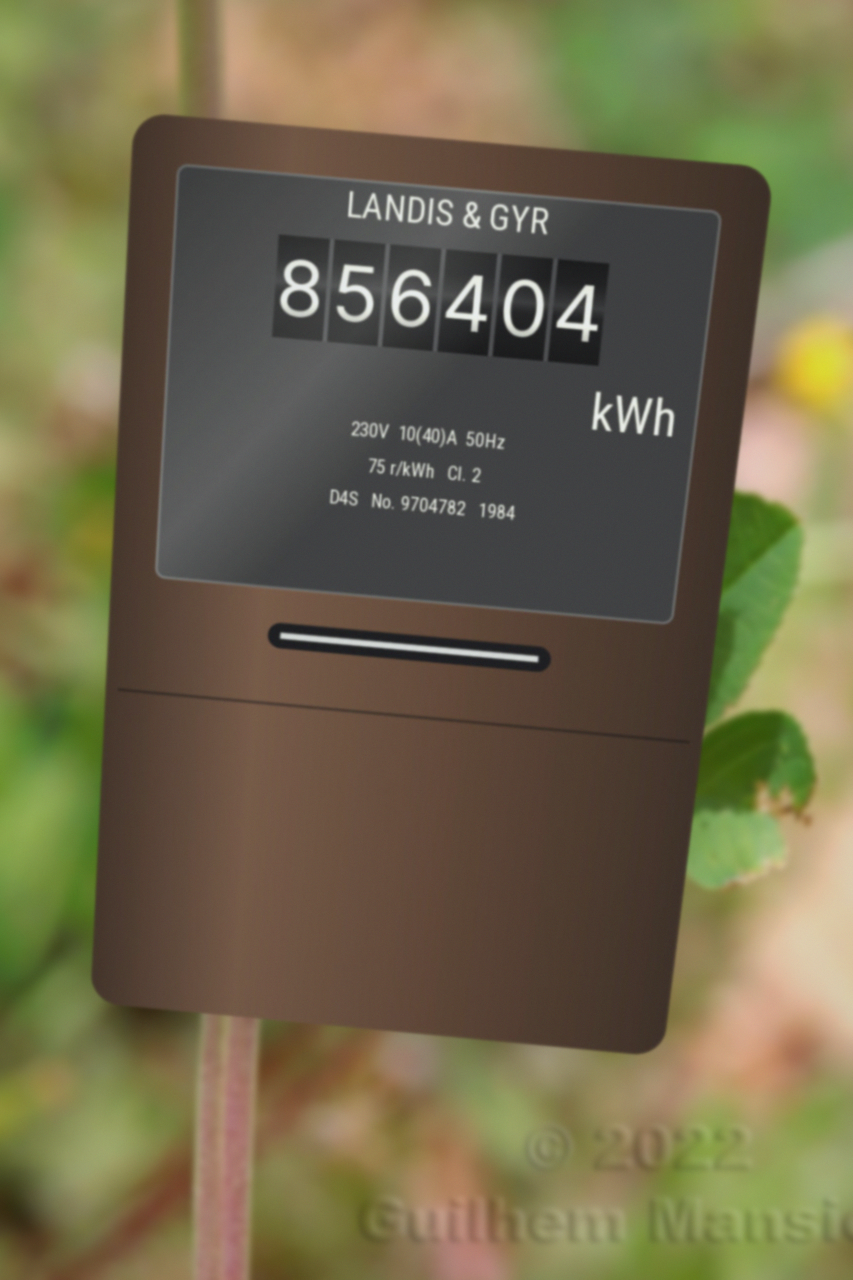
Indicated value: 856404 kWh
